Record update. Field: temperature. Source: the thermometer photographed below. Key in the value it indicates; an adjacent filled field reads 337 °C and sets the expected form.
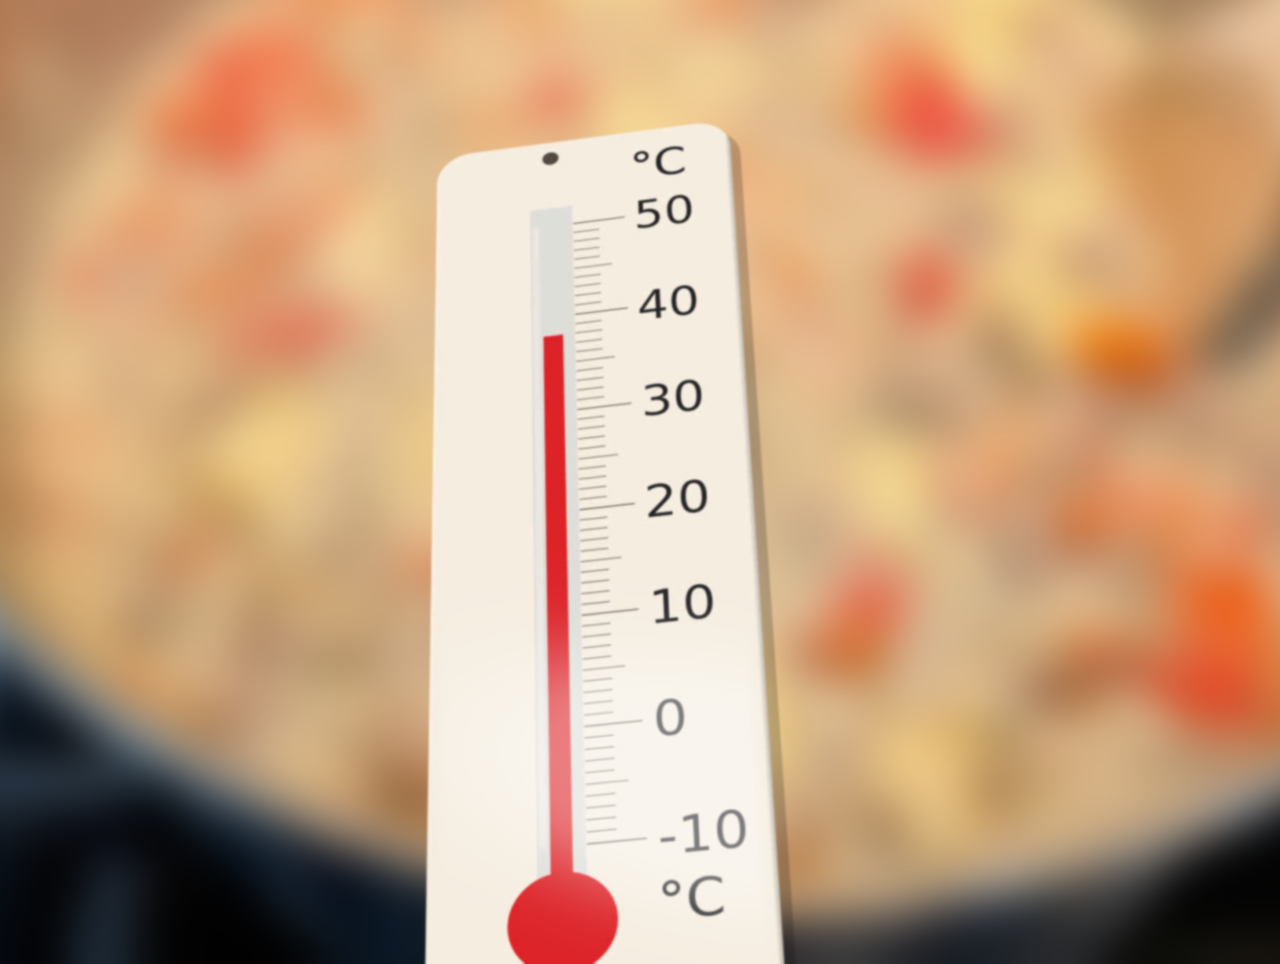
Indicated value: 38 °C
